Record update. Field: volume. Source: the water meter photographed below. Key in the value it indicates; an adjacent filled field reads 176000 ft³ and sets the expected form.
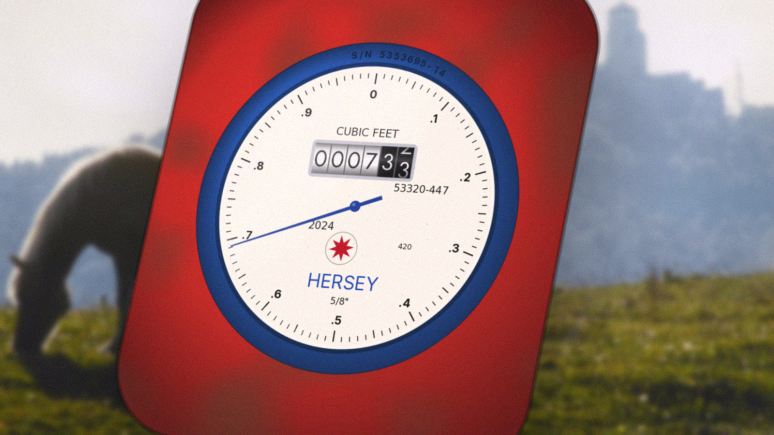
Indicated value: 732.69 ft³
